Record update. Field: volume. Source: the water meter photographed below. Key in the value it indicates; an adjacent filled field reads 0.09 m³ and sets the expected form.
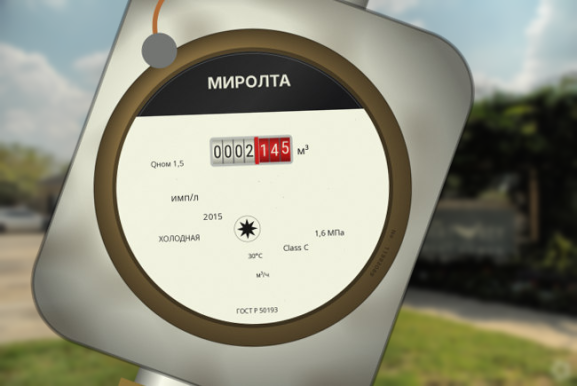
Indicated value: 2.145 m³
